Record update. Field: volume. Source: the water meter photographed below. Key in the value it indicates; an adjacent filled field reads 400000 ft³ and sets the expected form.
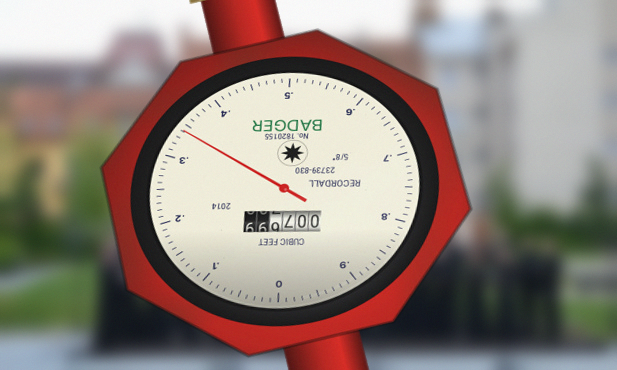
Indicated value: 7699.34 ft³
